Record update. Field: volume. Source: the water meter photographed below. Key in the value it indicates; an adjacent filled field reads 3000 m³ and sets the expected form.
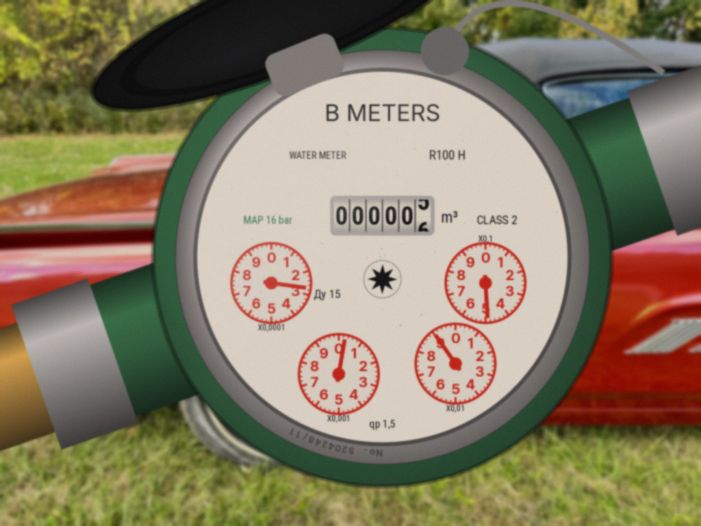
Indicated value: 5.4902 m³
